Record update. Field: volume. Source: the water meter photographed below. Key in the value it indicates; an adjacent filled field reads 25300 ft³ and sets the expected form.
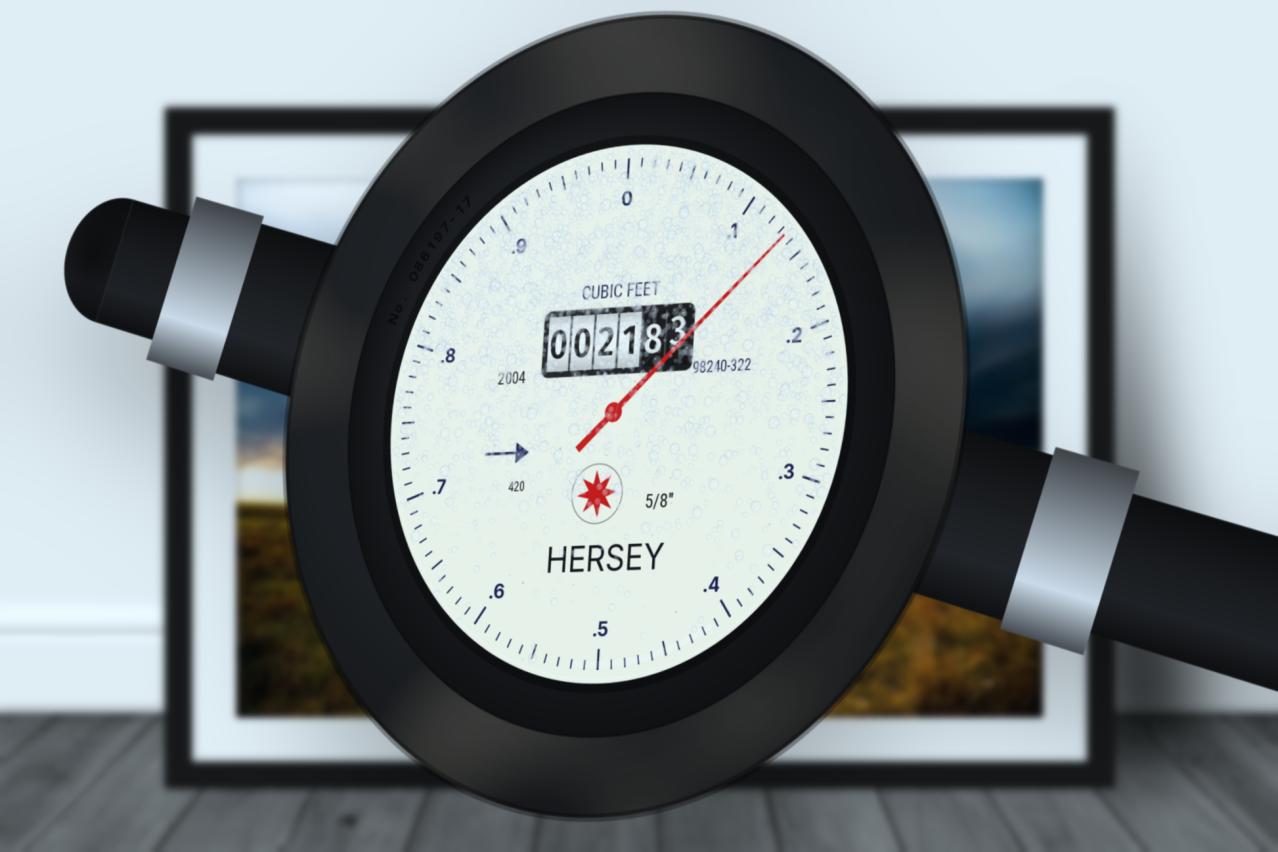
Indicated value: 2183.13 ft³
